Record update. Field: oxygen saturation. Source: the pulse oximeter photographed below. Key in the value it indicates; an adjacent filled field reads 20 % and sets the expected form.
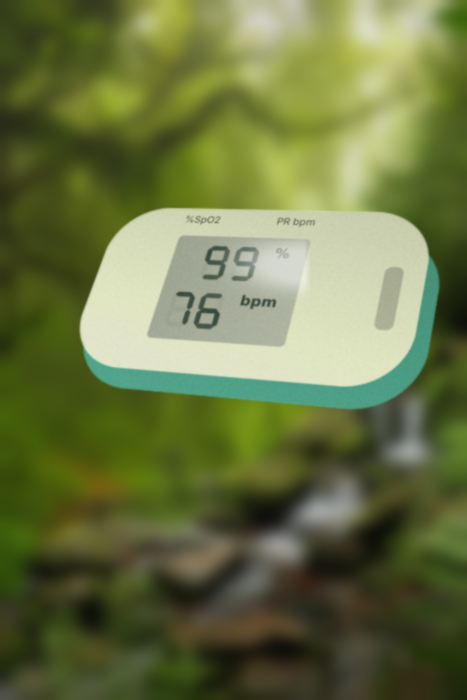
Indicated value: 99 %
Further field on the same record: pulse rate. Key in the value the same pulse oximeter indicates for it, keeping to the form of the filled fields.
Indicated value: 76 bpm
